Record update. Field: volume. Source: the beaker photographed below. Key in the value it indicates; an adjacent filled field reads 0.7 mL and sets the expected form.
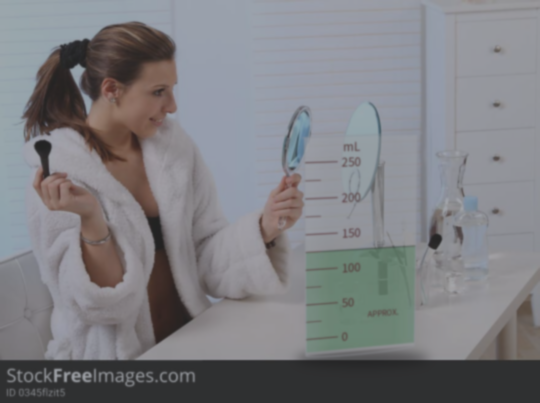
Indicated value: 125 mL
